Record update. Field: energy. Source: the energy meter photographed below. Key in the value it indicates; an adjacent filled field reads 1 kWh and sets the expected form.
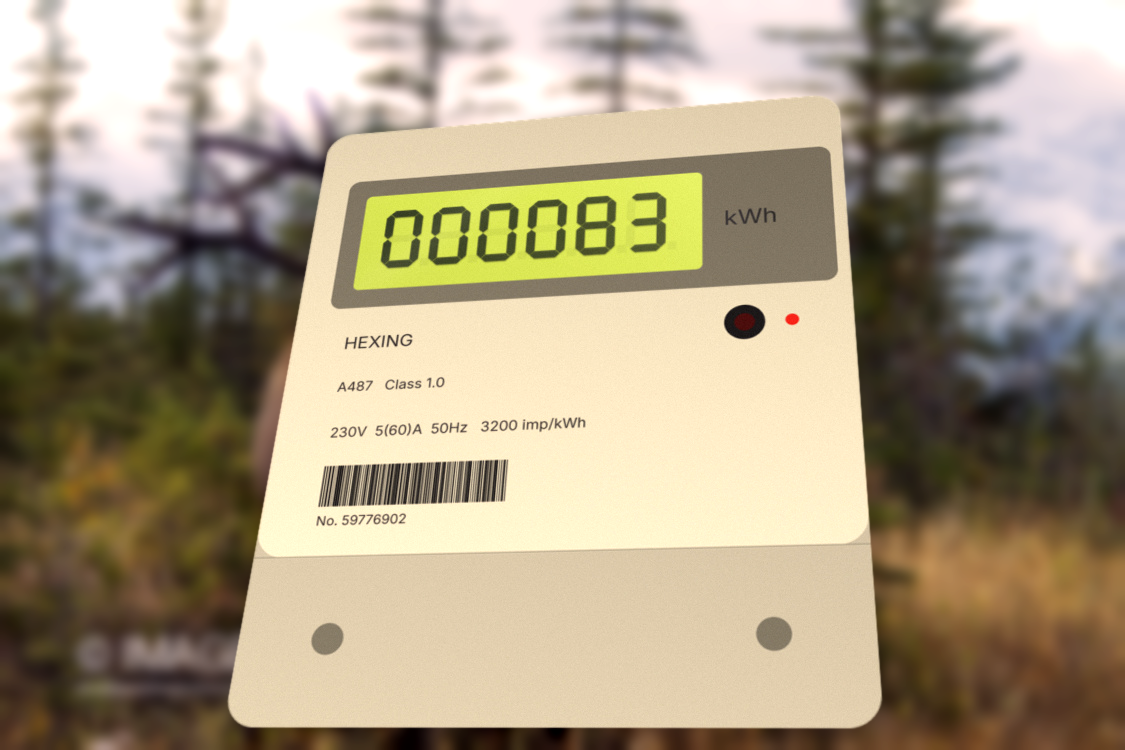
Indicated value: 83 kWh
